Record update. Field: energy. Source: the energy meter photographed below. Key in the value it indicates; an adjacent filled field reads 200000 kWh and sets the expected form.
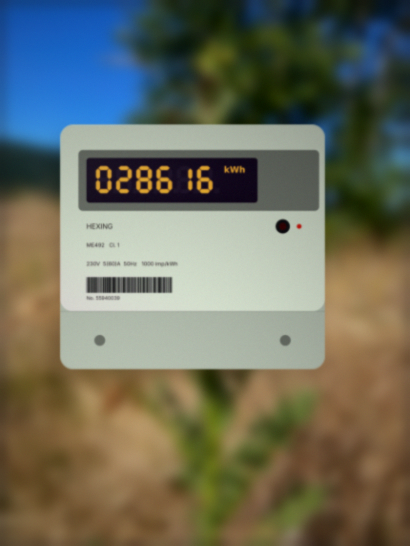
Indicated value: 28616 kWh
